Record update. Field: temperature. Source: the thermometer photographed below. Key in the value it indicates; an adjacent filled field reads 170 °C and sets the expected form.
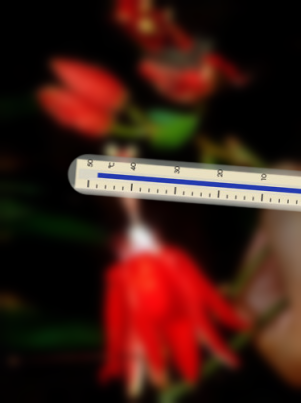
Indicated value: 48 °C
